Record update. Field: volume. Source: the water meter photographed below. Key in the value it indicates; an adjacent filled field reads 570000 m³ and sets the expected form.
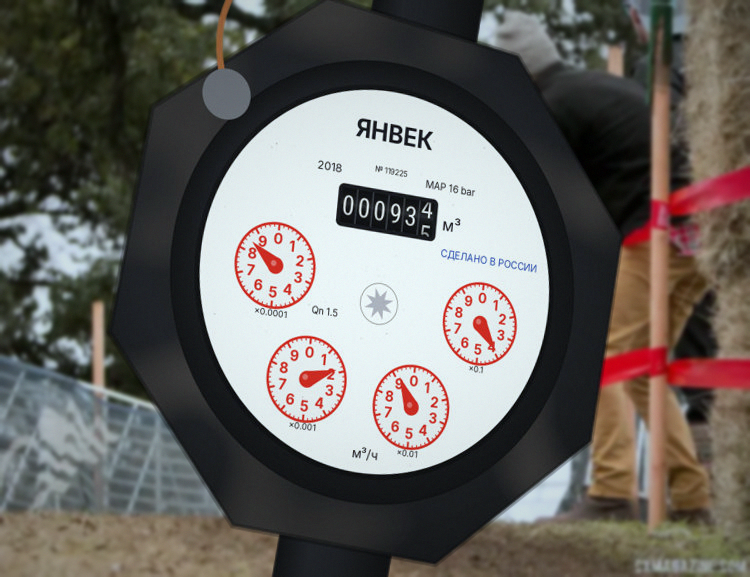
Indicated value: 934.3918 m³
